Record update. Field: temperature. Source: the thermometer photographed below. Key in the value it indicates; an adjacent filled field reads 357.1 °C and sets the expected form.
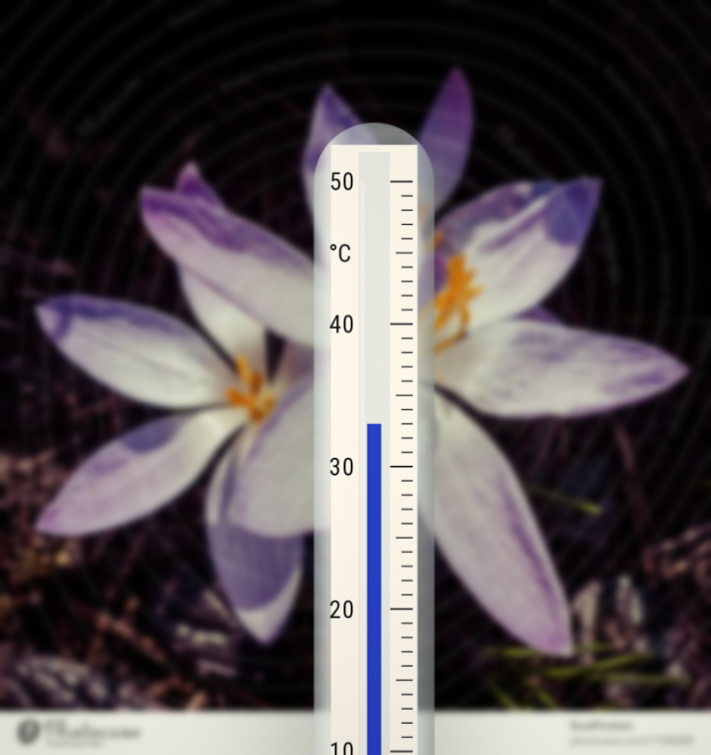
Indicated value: 33 °C
